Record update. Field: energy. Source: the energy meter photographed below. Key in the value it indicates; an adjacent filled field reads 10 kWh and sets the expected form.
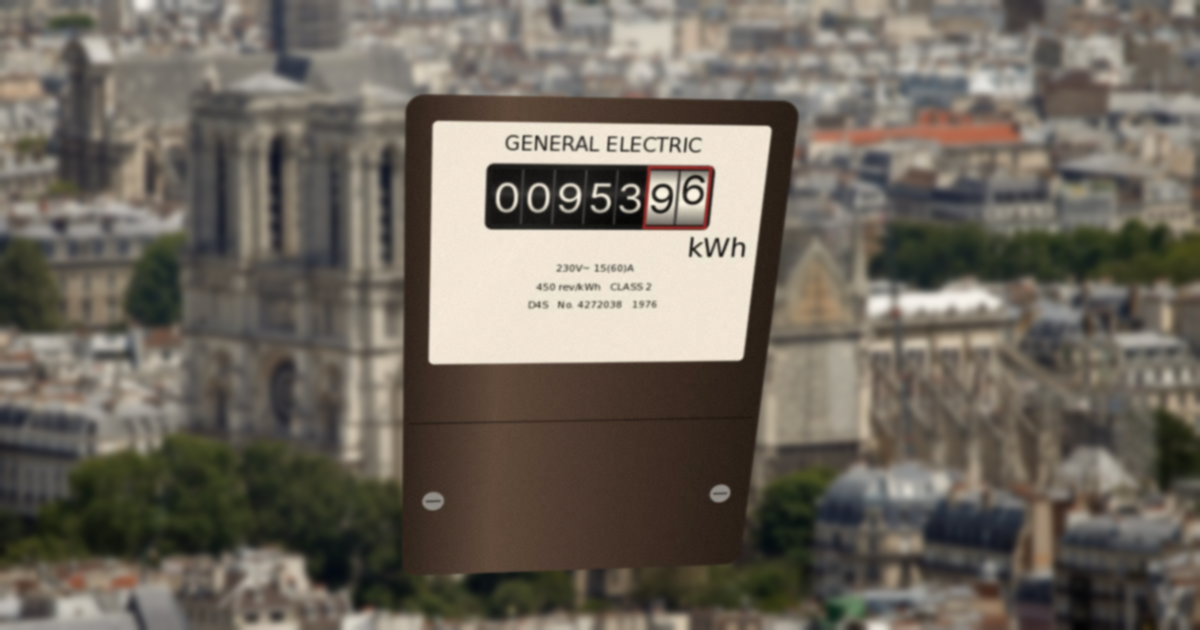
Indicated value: 953.96 kWh
